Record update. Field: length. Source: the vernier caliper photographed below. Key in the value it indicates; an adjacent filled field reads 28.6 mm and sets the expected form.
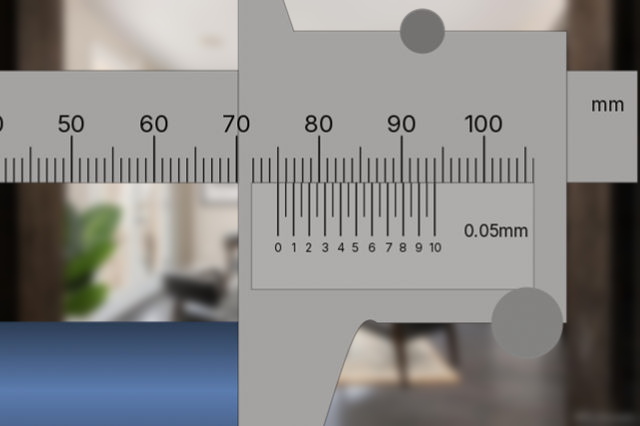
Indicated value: 75.0 mm
